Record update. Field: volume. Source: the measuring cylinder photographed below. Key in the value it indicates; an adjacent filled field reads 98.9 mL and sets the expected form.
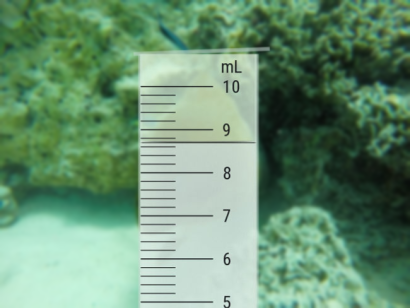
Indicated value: 8.7 mL
